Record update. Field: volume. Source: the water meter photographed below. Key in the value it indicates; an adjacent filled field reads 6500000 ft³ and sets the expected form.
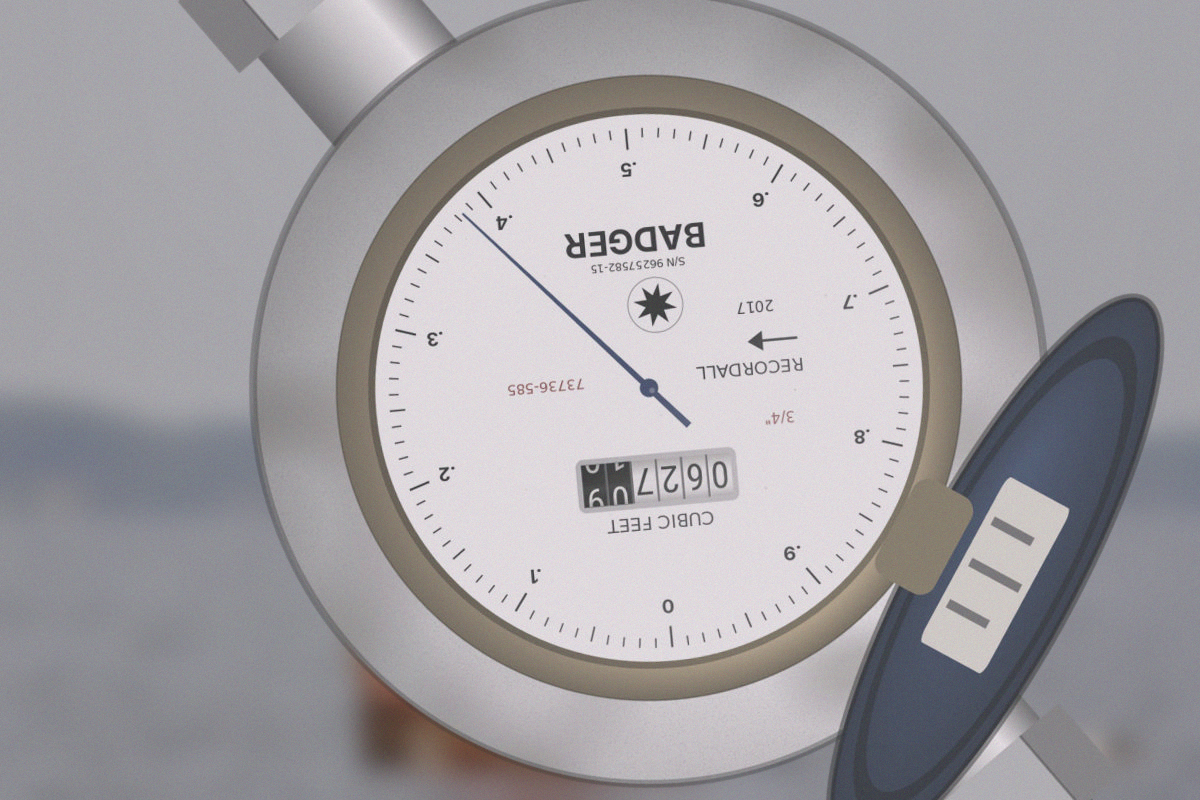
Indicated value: 62709.38 ft³
